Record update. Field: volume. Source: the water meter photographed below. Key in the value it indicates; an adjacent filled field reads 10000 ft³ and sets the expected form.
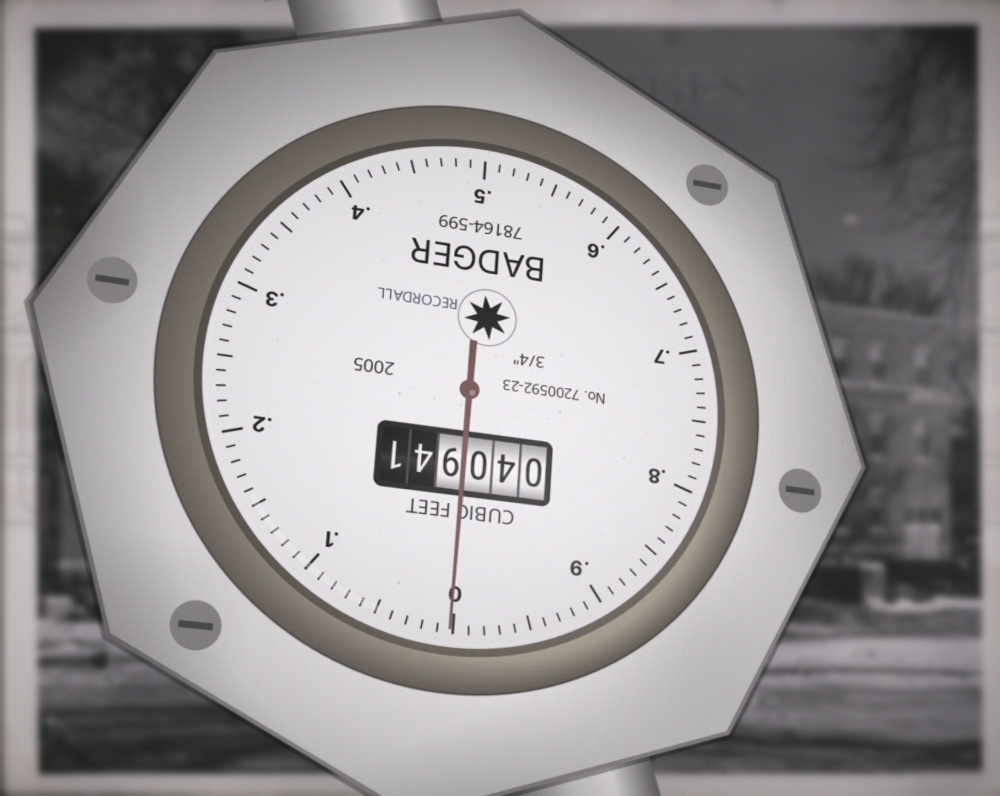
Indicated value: 40941.00 ft³
